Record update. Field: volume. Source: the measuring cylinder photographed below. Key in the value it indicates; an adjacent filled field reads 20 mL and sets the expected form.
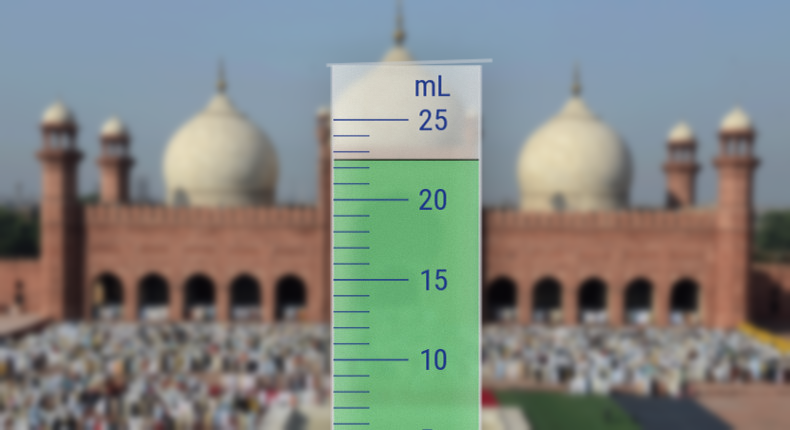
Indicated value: 22.5 mL
